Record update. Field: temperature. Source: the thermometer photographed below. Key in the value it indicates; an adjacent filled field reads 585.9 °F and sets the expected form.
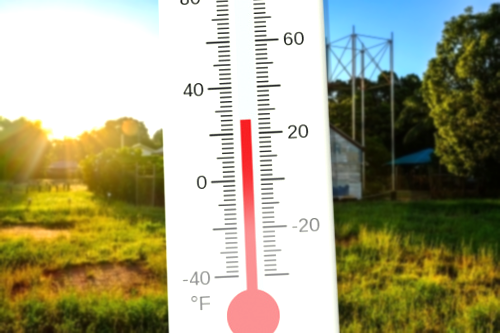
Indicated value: 26 °F
